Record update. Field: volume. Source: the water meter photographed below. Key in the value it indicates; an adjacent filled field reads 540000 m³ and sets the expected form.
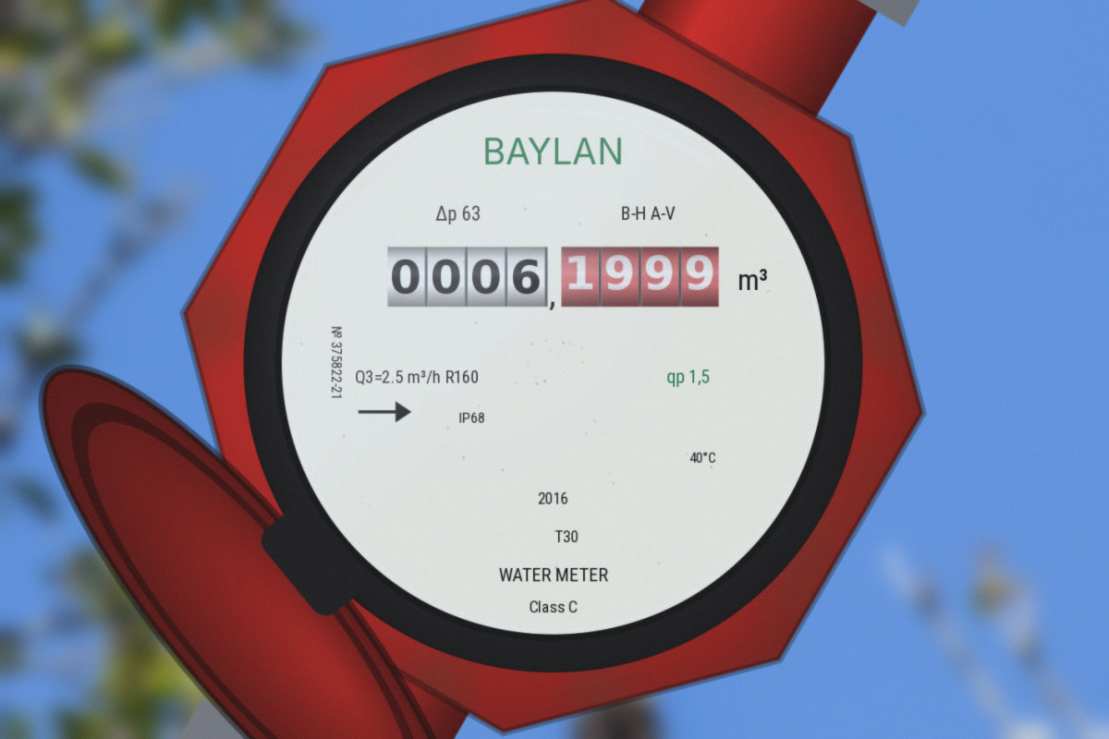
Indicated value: 6.1999 m³
